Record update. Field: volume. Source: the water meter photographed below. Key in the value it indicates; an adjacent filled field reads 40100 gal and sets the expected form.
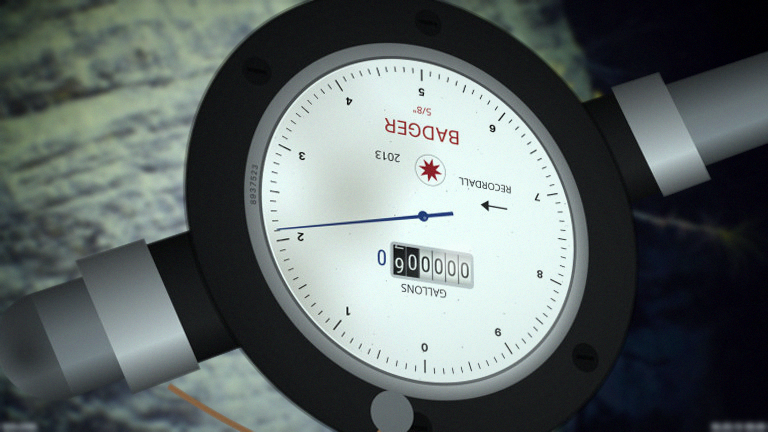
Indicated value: 62.1 gal
